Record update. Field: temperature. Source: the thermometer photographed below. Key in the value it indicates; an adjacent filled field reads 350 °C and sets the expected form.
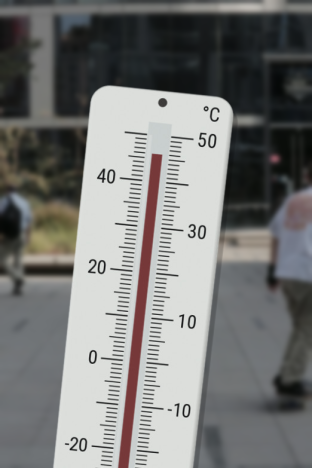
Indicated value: 46 °C
